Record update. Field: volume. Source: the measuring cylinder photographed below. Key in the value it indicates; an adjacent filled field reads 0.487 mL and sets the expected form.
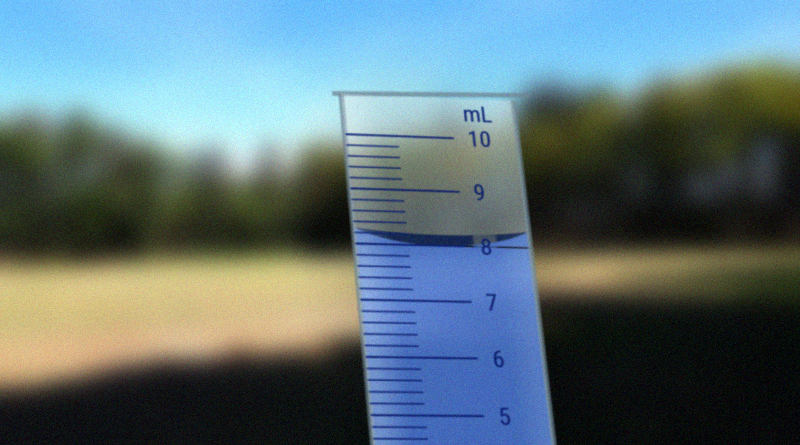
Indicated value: 8 mL
